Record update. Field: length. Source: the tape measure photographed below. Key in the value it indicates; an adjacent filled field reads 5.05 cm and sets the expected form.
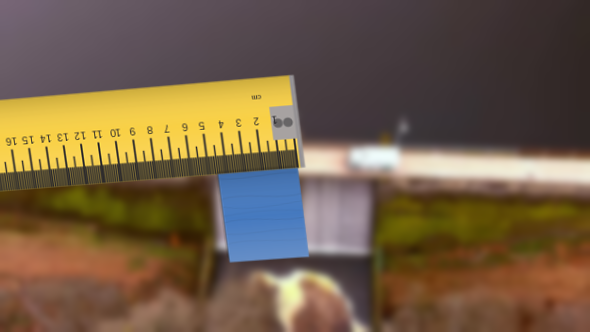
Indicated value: 4.5 cm
